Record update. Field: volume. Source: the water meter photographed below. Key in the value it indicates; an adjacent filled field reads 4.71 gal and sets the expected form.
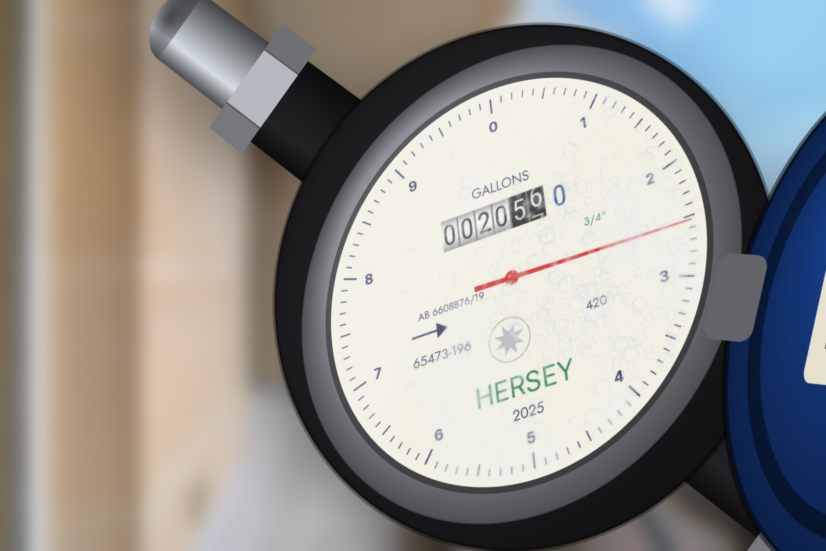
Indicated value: 20562.5 gal
